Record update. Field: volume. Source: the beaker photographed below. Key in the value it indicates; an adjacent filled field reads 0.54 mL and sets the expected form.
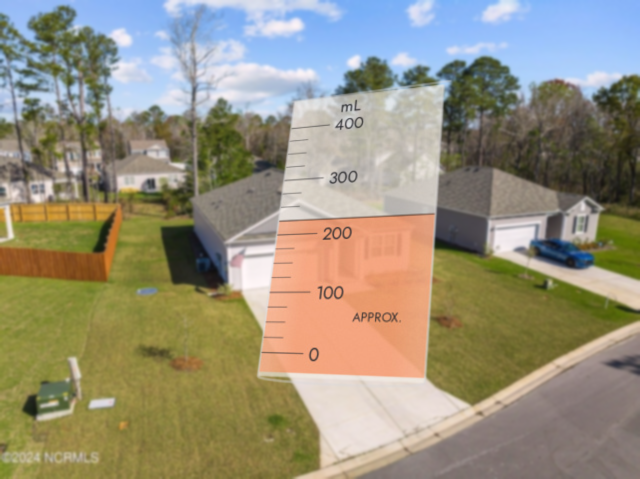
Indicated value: 225 mL
